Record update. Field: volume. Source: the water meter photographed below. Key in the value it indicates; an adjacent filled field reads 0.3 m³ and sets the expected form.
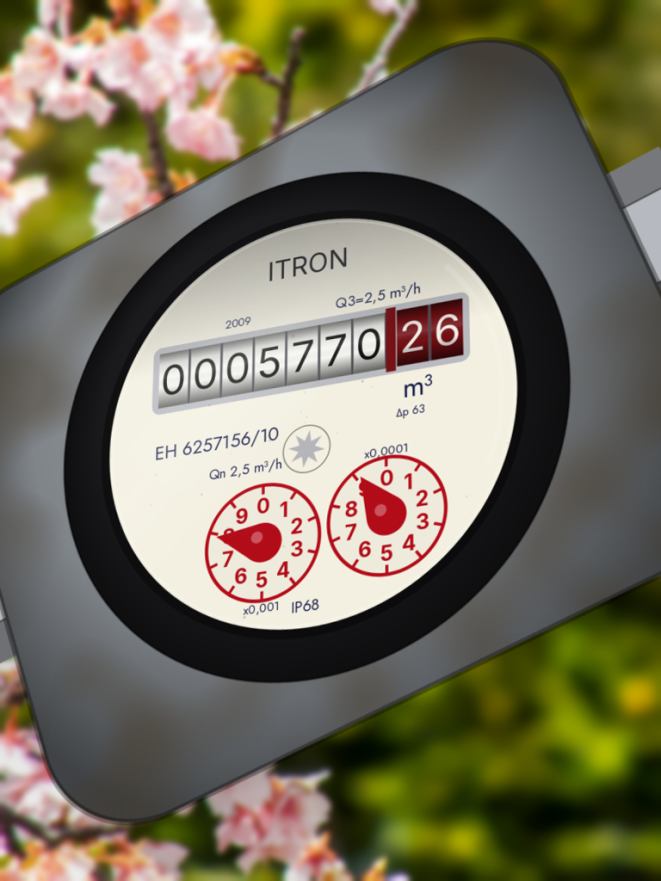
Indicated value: 5770.2679 m³
